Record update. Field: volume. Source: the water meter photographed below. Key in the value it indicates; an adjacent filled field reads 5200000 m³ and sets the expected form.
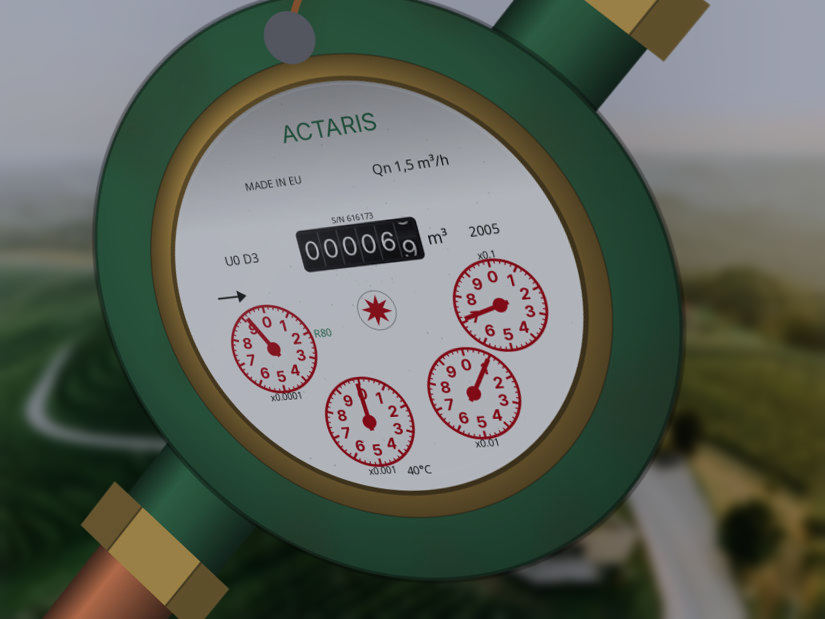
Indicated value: 68.7099 m³
